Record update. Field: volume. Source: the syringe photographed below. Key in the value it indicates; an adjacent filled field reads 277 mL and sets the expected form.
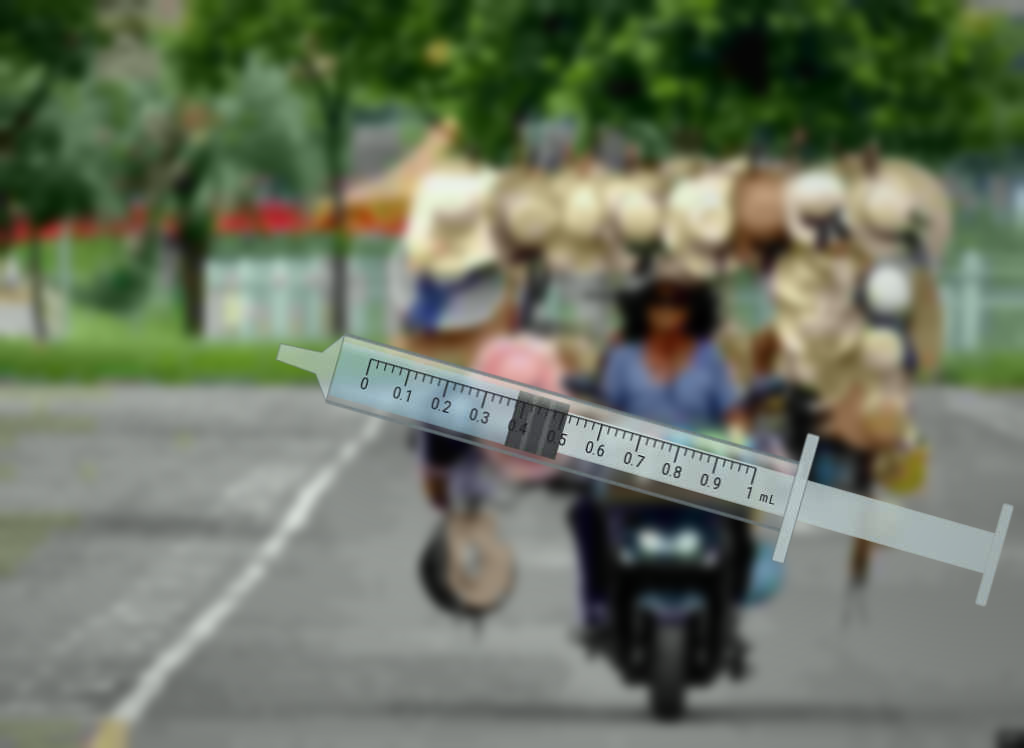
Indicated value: 0.38 mL
